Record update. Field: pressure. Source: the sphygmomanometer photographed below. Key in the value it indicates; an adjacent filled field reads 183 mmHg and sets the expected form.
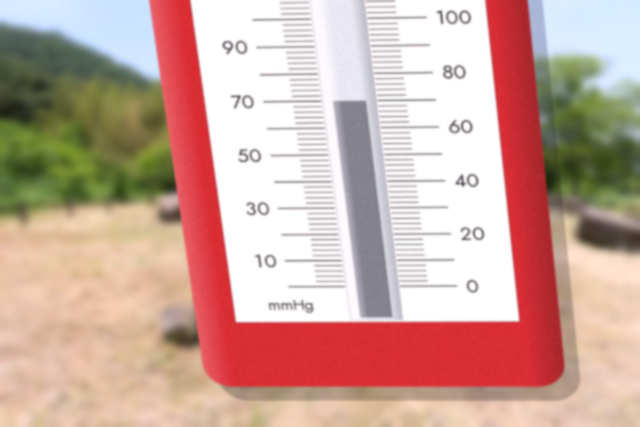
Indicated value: 70 mmHg
